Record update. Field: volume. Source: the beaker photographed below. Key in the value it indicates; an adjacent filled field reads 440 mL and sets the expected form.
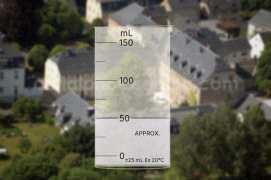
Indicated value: 50 mL
